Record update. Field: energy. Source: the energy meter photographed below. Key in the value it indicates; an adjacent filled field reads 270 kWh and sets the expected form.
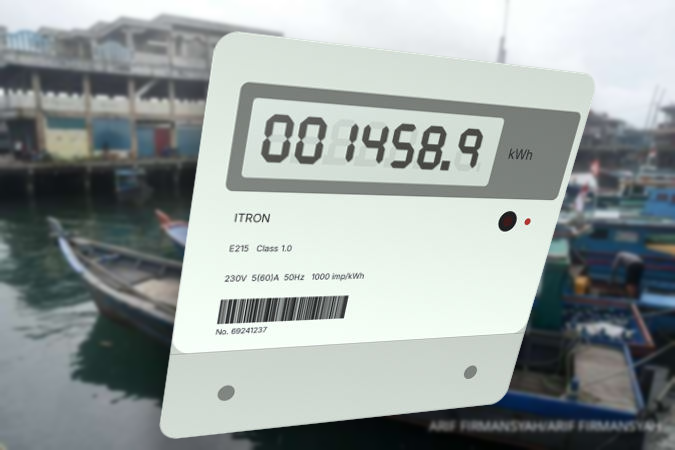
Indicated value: 1458.9 kWh
